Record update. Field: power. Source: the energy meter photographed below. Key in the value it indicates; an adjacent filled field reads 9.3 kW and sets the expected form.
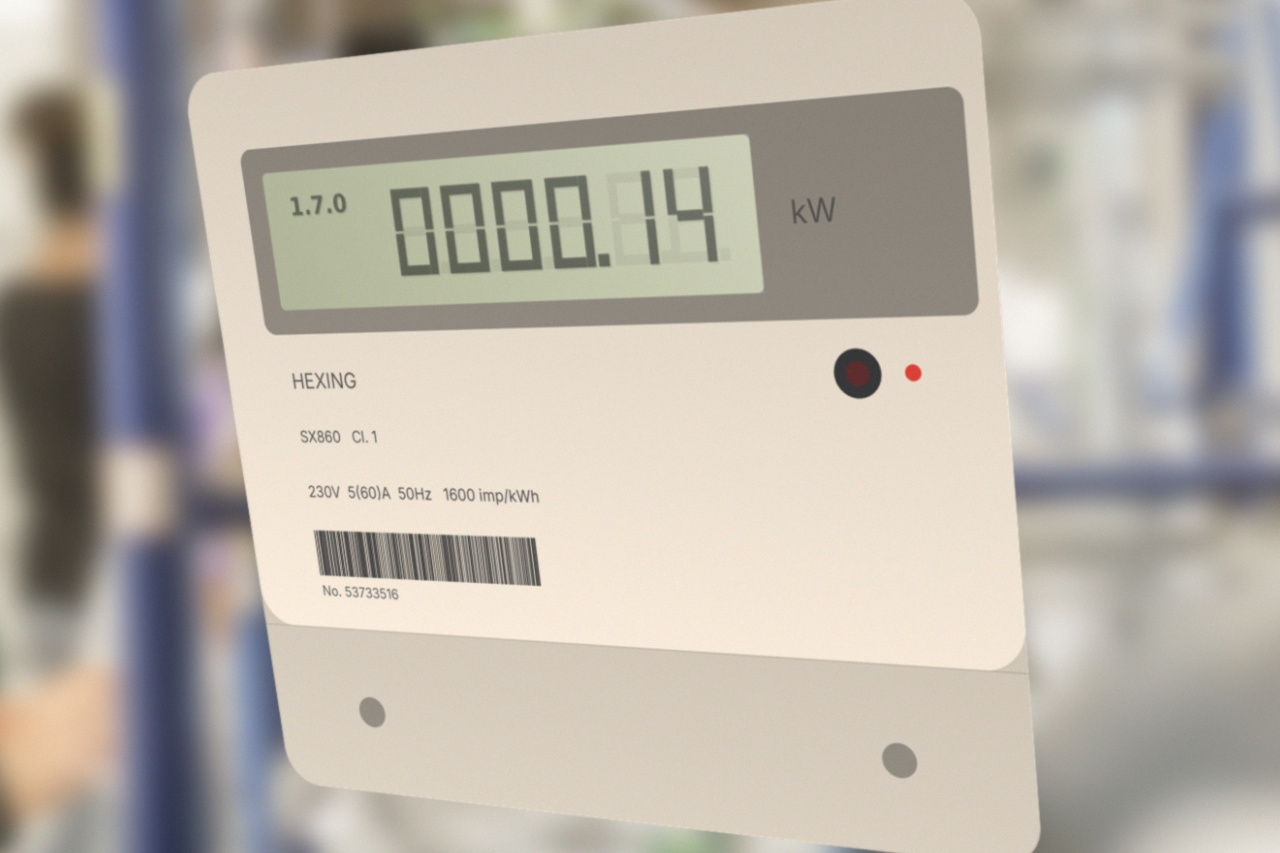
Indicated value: 0.14 kW
